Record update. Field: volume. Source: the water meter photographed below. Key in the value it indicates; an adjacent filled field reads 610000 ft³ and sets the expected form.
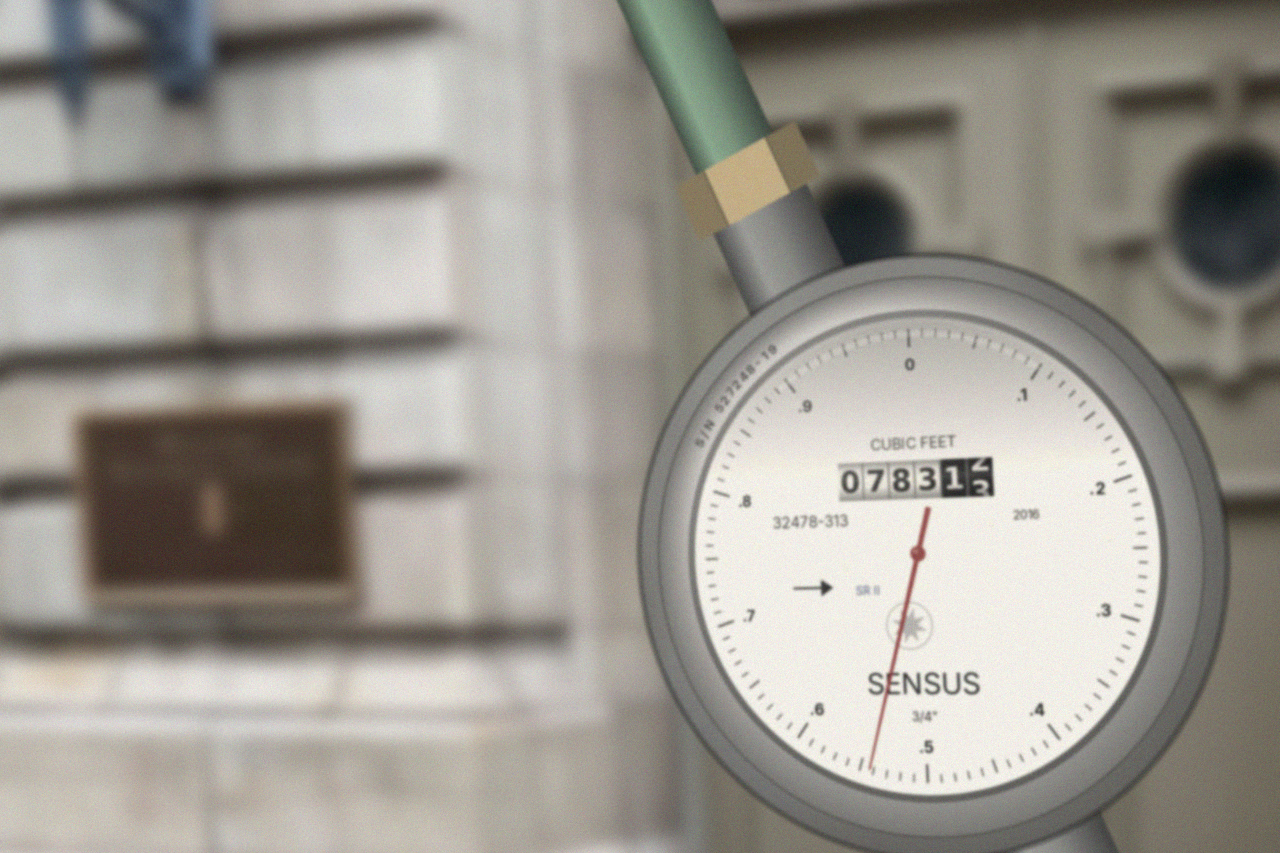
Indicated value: 78312.54 ft³
